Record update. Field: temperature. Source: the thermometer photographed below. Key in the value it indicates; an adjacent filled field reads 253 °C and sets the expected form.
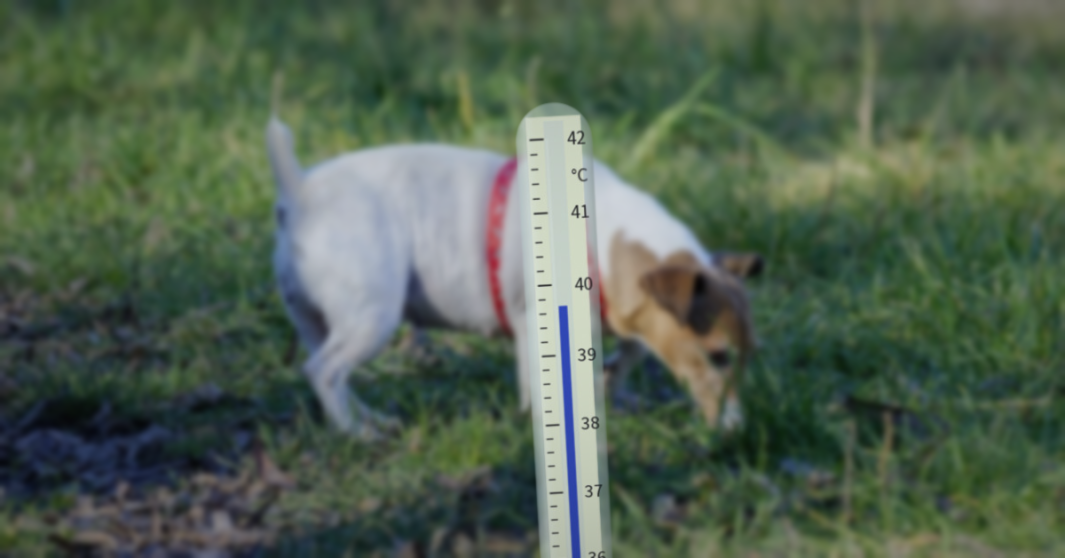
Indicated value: 39.7 °C
